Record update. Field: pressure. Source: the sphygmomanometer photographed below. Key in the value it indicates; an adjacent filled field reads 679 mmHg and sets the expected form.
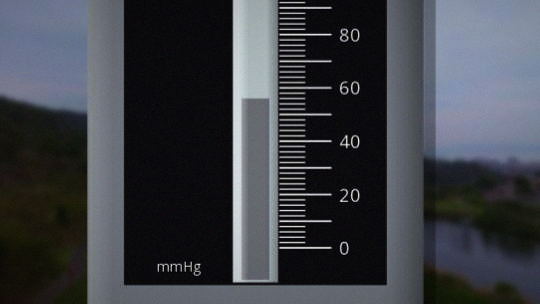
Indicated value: 56 mmHg
